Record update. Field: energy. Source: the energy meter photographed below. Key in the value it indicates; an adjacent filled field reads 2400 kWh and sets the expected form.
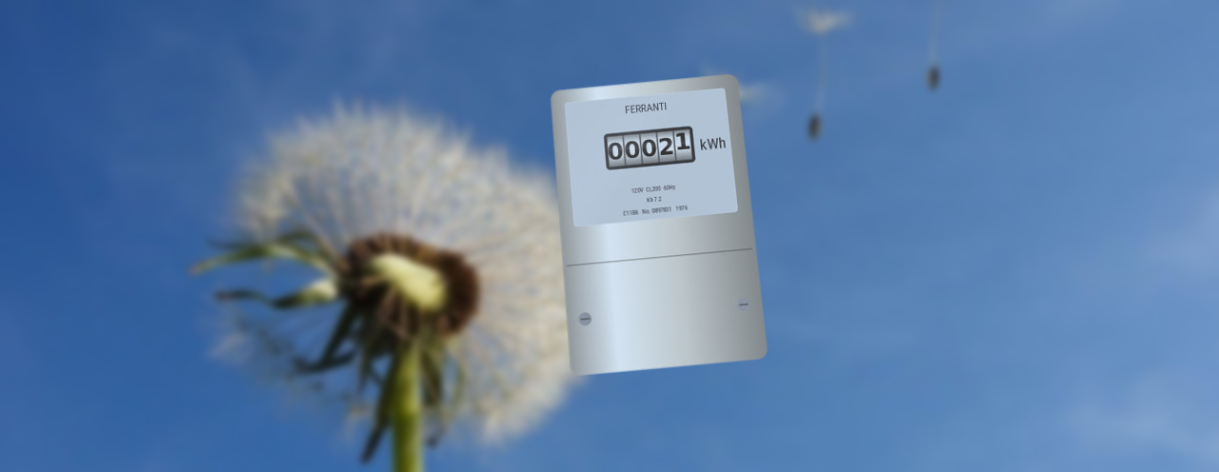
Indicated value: 21 kWh
